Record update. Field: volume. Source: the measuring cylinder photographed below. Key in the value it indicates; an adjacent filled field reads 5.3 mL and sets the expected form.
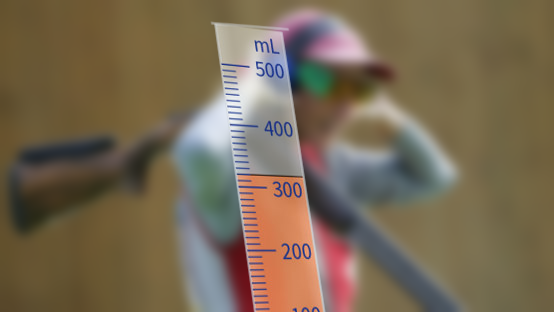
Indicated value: 320 mL
